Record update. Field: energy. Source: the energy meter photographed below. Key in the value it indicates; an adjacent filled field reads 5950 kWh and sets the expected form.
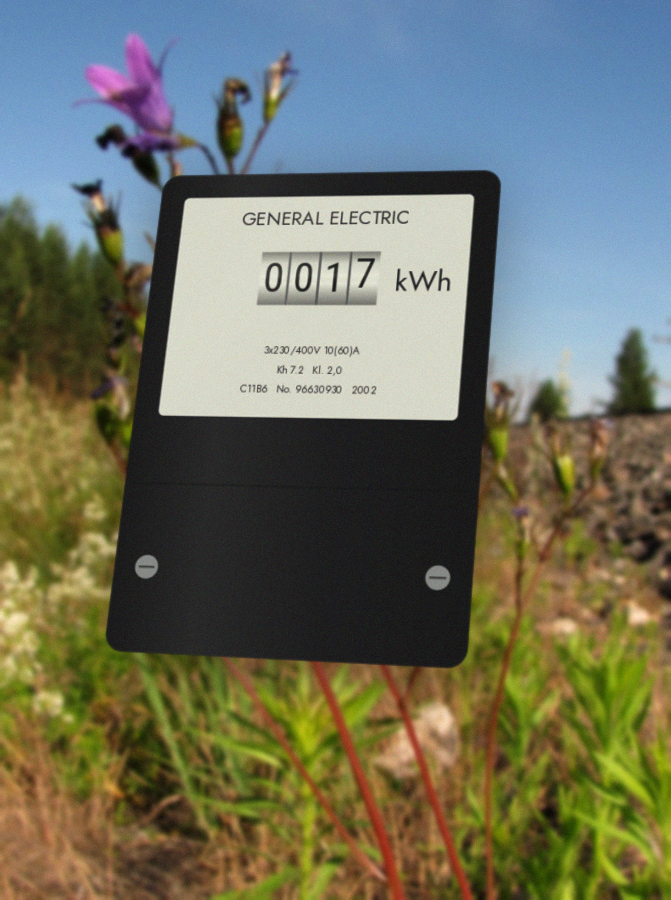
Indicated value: 17 kWh
